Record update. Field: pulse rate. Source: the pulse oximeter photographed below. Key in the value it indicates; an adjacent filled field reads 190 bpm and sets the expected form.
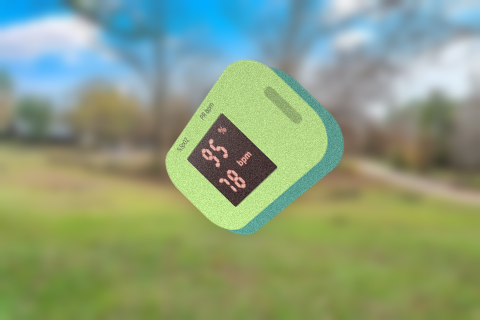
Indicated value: 78 bpm
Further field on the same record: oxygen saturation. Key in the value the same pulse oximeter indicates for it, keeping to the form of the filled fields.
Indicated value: 95 %
